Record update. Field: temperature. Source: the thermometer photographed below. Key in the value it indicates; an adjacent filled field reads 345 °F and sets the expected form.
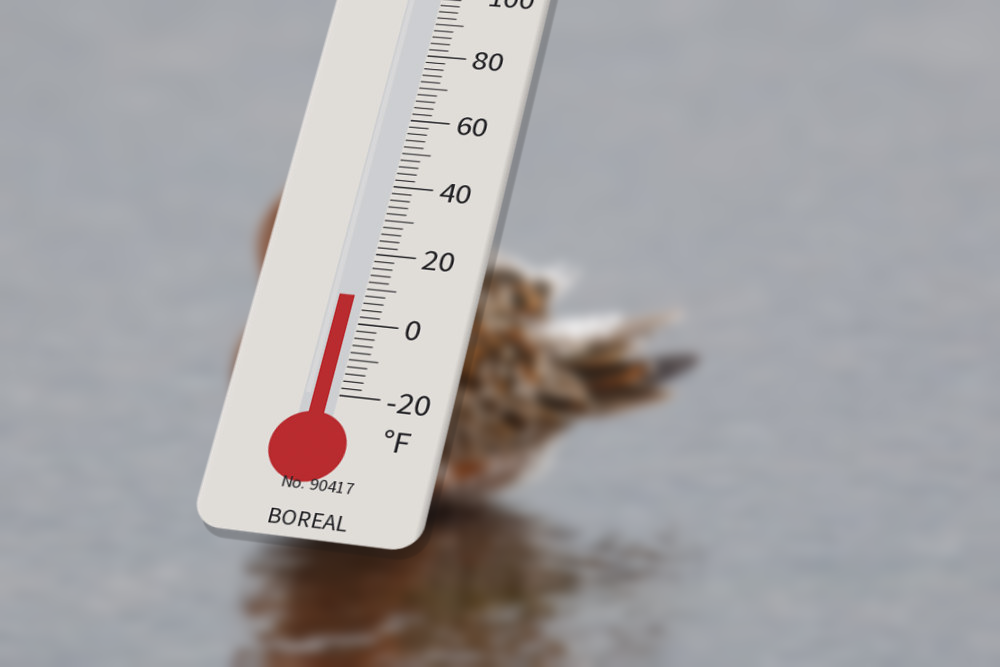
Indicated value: 8 °F
